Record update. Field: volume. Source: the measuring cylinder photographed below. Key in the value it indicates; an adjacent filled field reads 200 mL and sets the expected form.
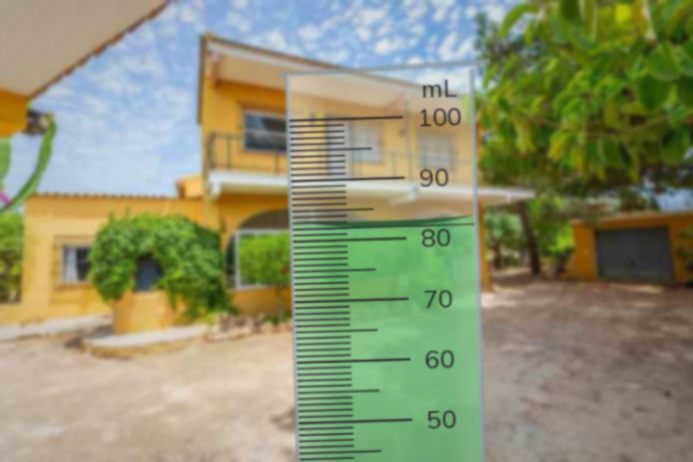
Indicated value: 82 mL
